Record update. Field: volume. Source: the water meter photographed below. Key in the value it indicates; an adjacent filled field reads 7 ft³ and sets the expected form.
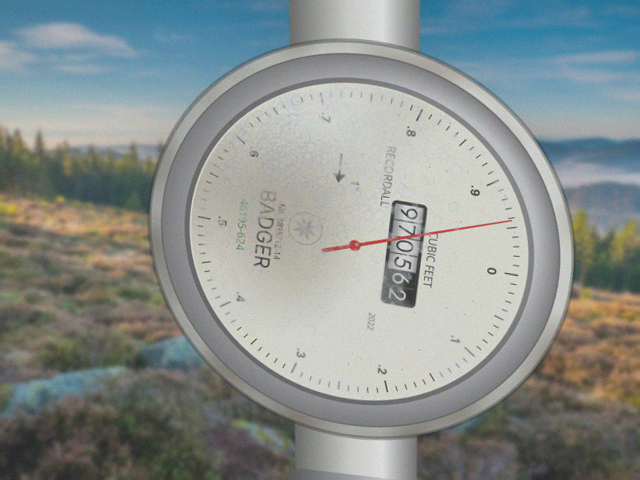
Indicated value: 970561.94 ft³
